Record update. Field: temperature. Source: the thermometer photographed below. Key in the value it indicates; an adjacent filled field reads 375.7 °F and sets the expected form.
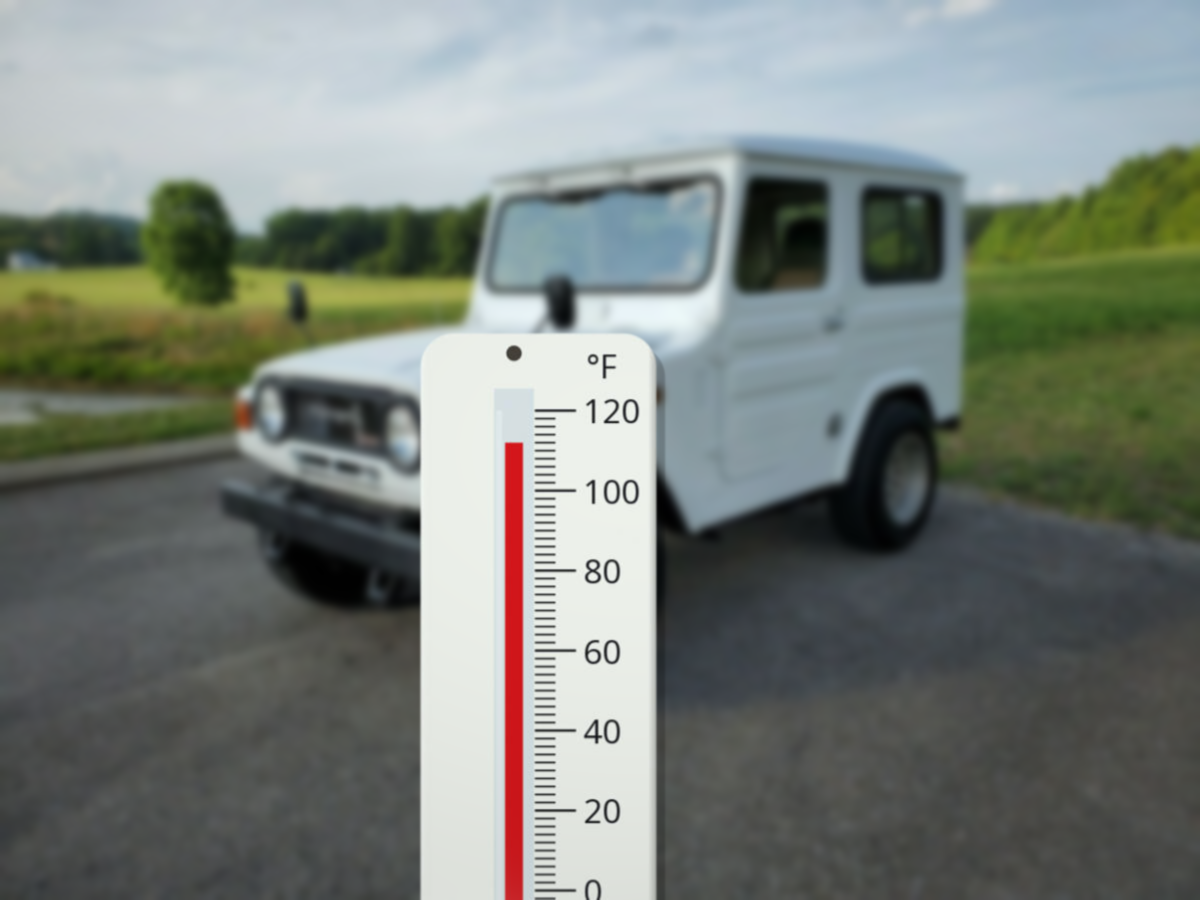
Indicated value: 112 °F
